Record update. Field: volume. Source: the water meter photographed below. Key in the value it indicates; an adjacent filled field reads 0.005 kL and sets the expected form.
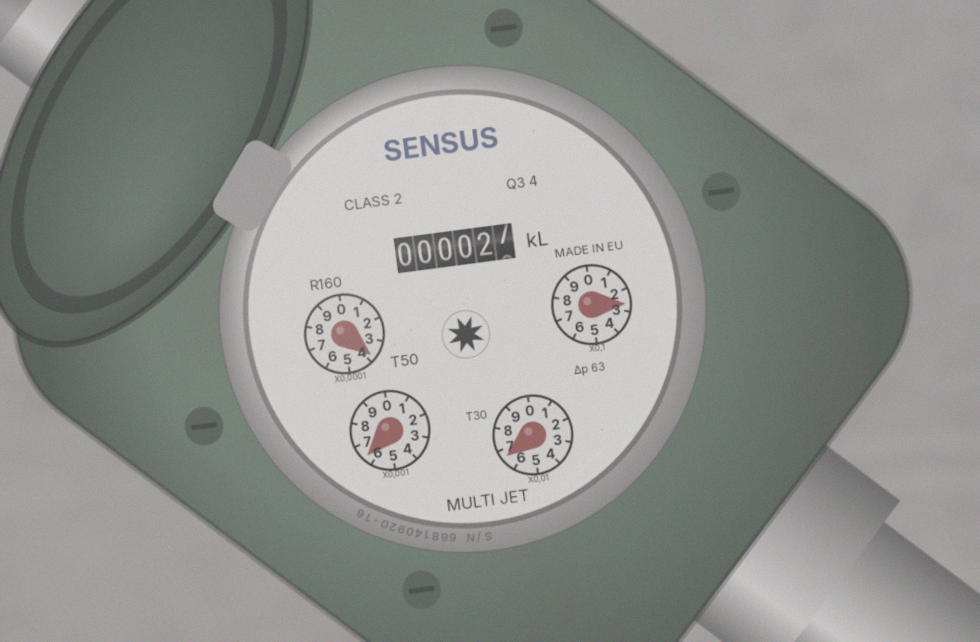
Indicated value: 27.2663 kL
